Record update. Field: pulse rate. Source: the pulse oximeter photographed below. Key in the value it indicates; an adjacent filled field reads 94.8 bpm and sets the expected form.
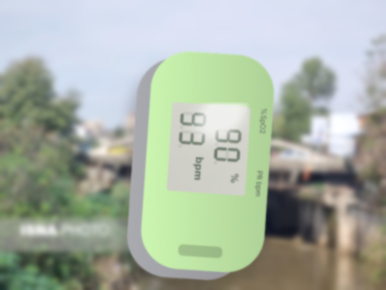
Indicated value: 93 bpm
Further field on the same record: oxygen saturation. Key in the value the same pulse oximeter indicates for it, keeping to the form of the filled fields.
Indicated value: 90 %
